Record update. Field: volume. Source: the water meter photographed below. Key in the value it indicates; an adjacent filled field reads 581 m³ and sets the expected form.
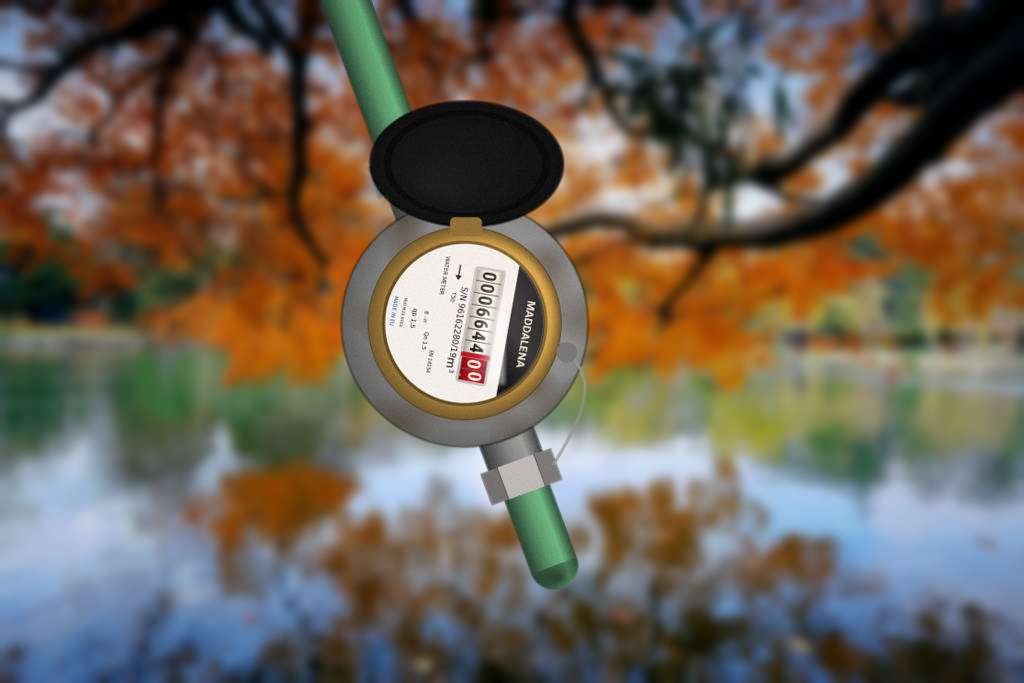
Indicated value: 6644.00 m³
